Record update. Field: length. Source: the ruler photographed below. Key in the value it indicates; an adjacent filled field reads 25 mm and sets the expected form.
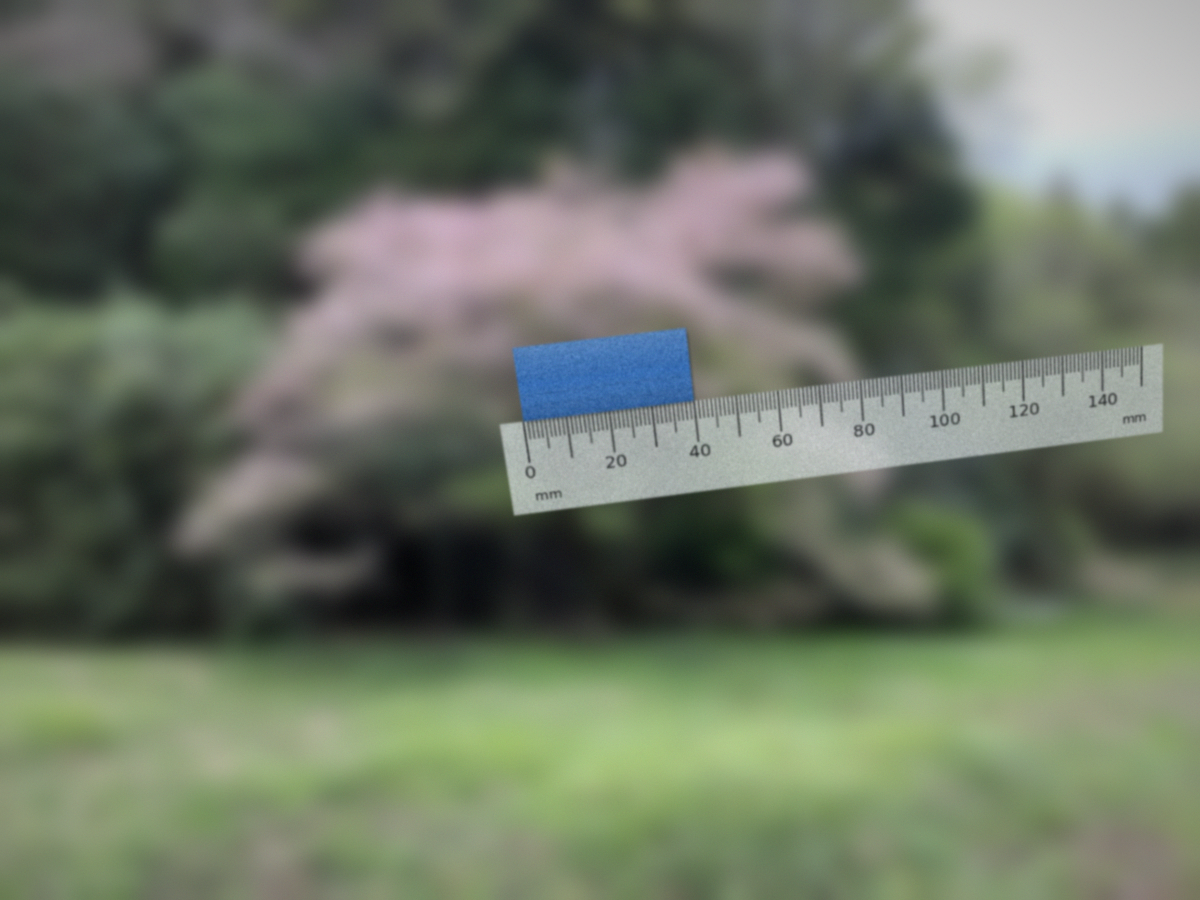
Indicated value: 40 mm
